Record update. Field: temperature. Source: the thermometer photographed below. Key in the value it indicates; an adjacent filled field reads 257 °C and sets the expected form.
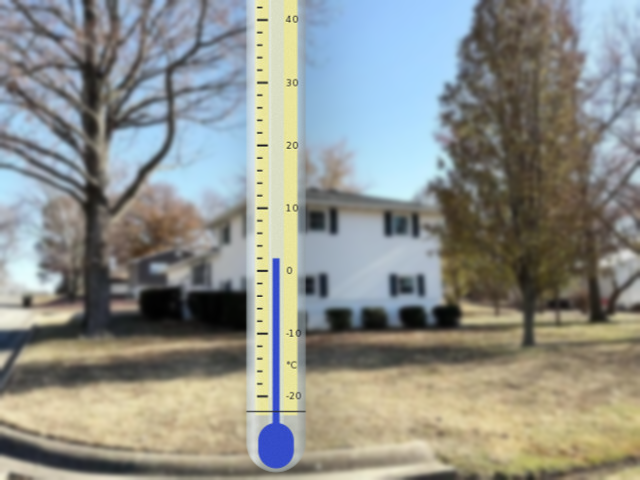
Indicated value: 2 °C
